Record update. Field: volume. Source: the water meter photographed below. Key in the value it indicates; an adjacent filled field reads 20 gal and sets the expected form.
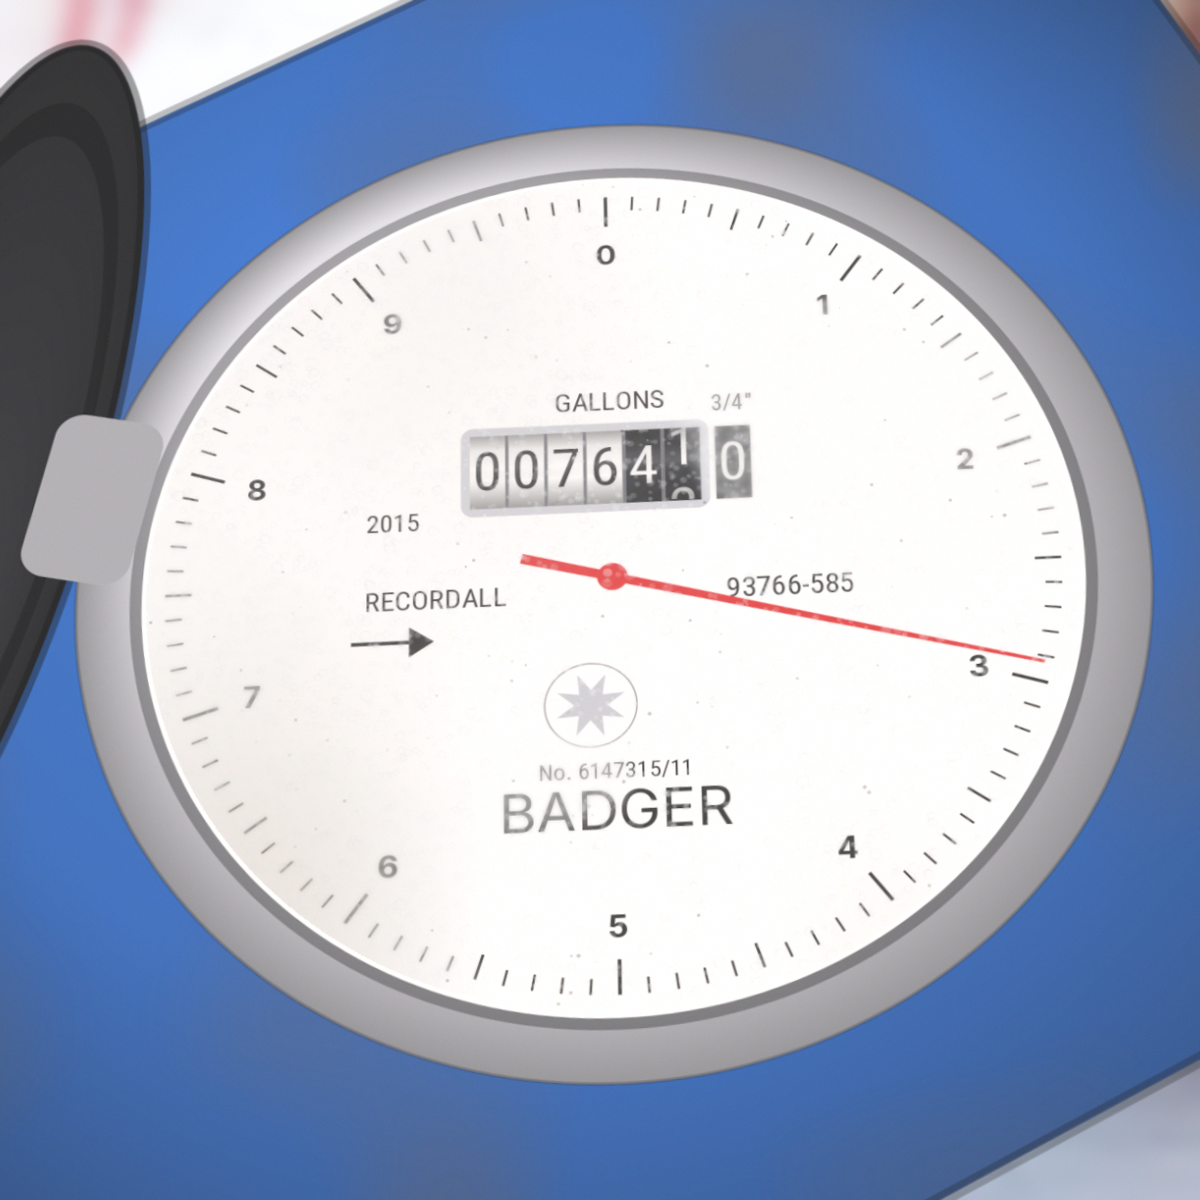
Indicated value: 76412.9 gal
